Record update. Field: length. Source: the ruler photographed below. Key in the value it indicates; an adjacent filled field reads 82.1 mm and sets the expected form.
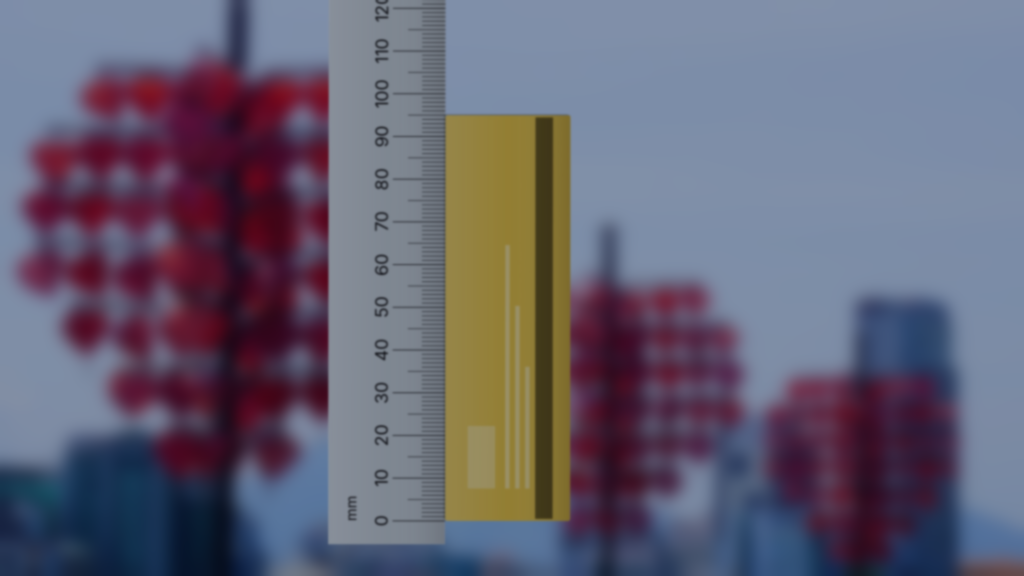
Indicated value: 95 mm
